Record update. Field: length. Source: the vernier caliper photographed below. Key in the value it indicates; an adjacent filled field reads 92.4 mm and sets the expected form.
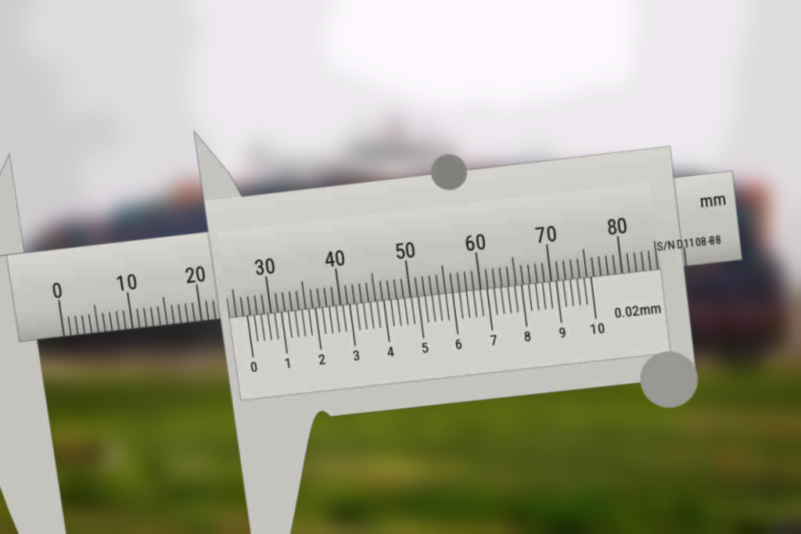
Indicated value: 26.6 mm
